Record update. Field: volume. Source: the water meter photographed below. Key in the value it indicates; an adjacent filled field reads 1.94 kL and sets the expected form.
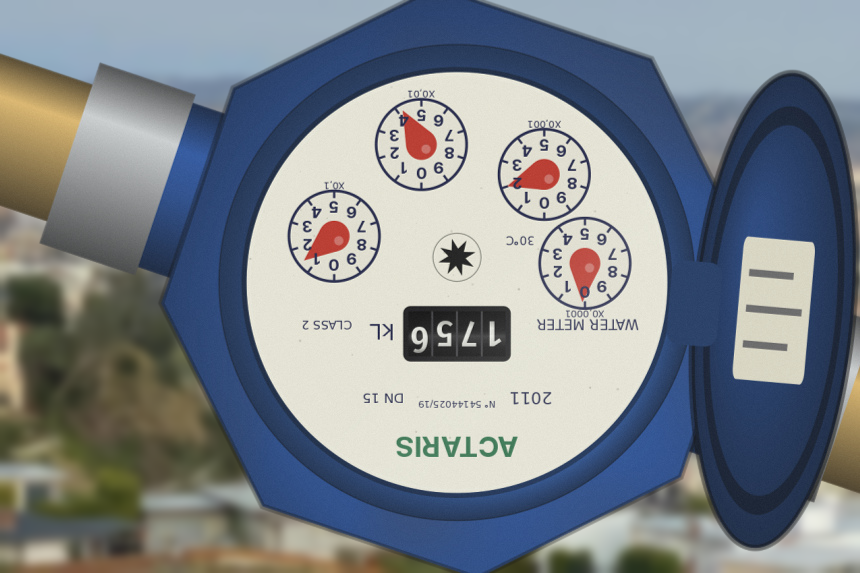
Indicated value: 1756.1420 kL
